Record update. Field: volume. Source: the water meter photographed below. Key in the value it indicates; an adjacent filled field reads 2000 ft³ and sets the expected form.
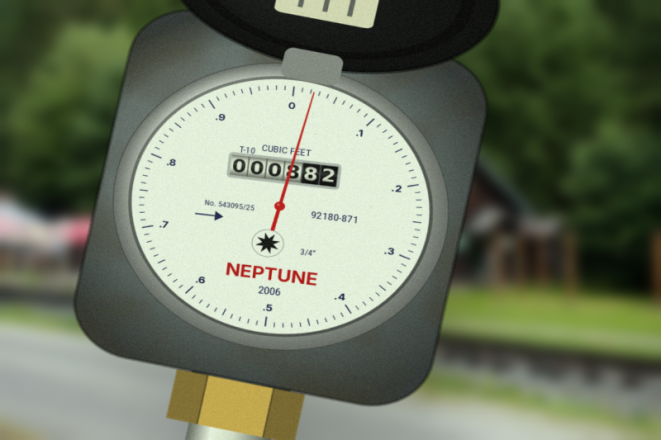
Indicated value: 882.02 ft³
